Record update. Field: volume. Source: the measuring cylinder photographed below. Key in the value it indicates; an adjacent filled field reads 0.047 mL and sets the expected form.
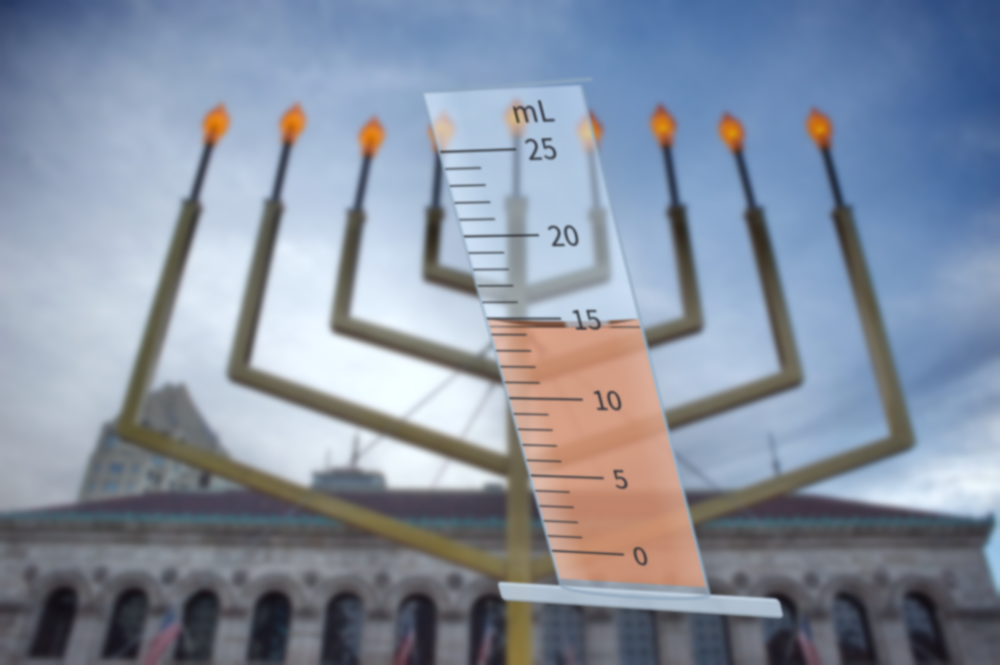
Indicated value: 14.5 mL
